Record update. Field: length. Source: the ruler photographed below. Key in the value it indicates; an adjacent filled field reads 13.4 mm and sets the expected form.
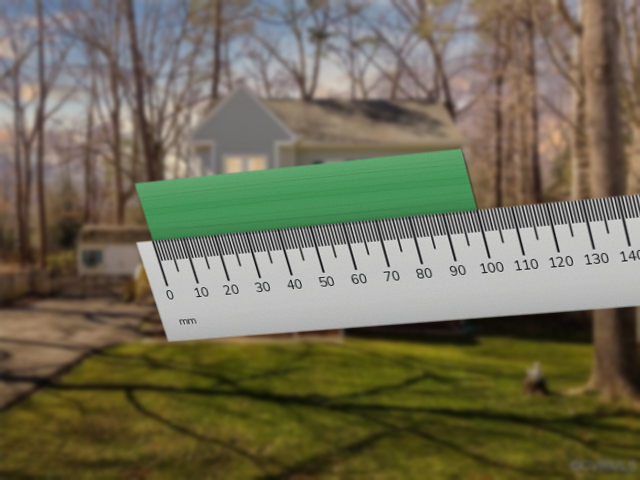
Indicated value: 100 mm
